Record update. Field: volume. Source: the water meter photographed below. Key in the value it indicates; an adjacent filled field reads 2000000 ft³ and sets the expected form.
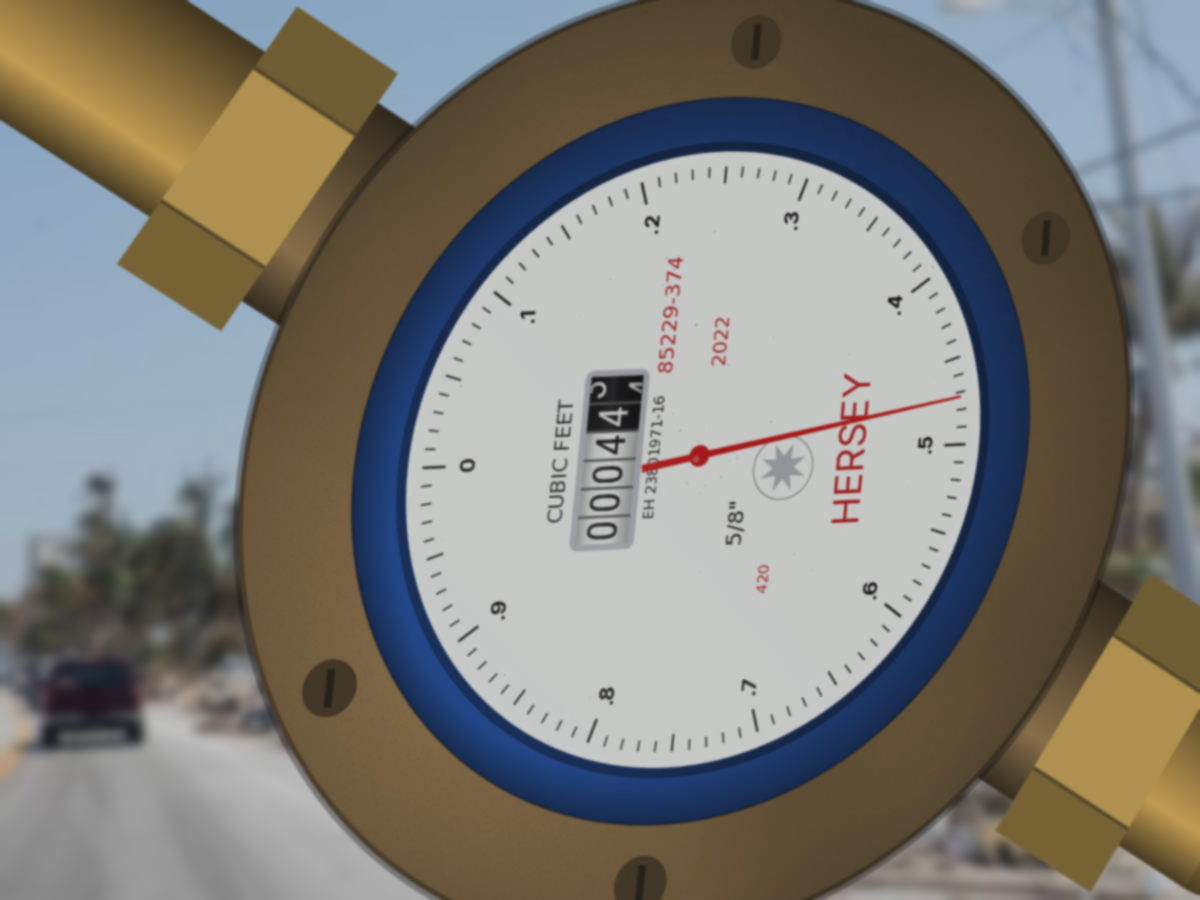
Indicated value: 443.47 ft³
